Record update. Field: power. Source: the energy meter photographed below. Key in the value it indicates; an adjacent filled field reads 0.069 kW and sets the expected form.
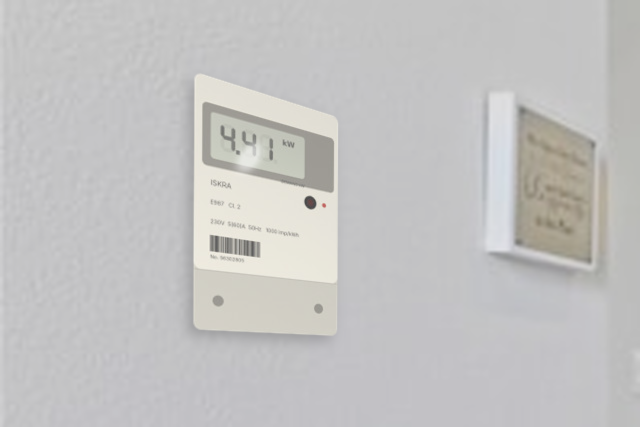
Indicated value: 4.41 kW
